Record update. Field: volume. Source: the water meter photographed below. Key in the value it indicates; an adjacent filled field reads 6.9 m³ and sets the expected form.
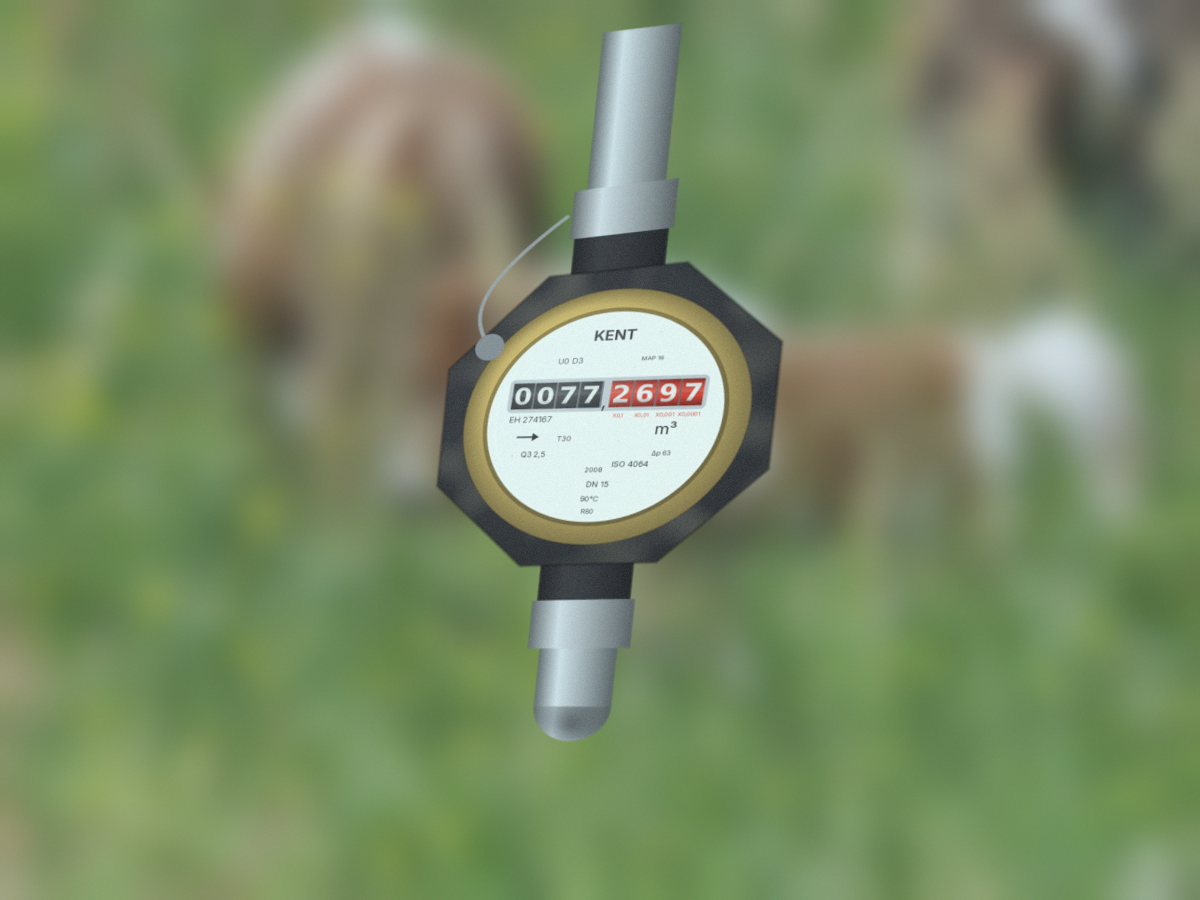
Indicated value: 77.2697 m³
